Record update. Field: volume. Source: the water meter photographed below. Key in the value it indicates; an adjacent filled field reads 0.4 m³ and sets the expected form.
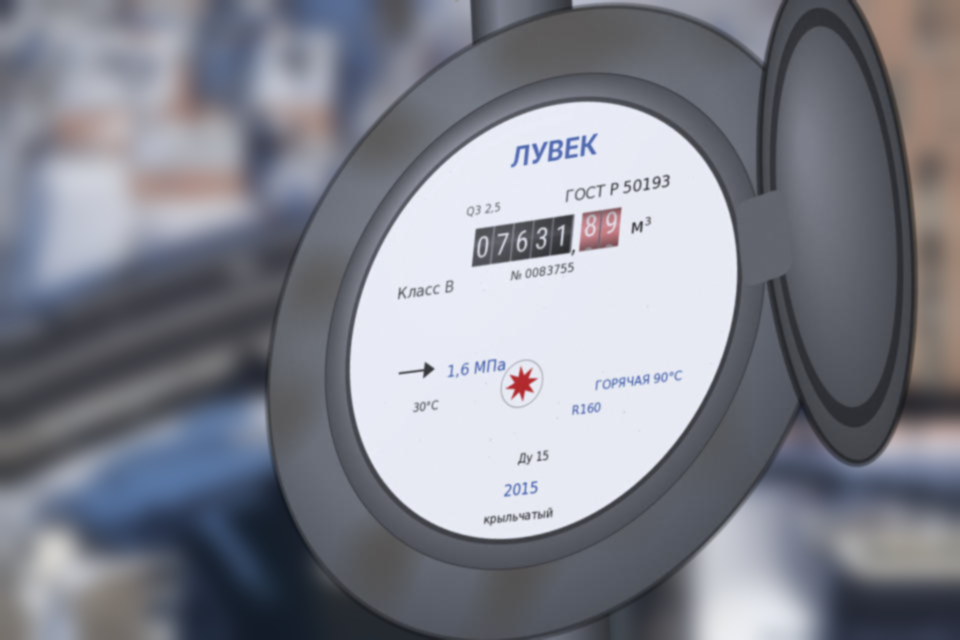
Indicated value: 7631.89 m³
